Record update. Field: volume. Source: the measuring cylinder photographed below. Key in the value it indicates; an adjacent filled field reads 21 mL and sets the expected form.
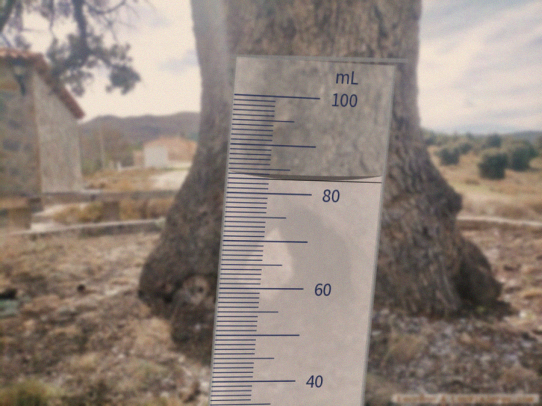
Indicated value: 83 mL
